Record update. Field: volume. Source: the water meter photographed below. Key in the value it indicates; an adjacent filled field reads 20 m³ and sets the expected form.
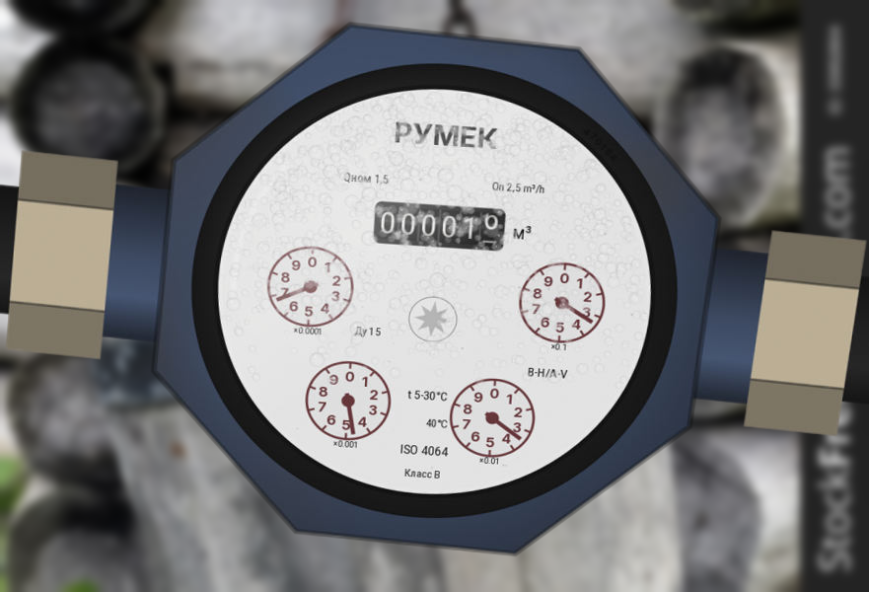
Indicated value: 16.3346 m³
